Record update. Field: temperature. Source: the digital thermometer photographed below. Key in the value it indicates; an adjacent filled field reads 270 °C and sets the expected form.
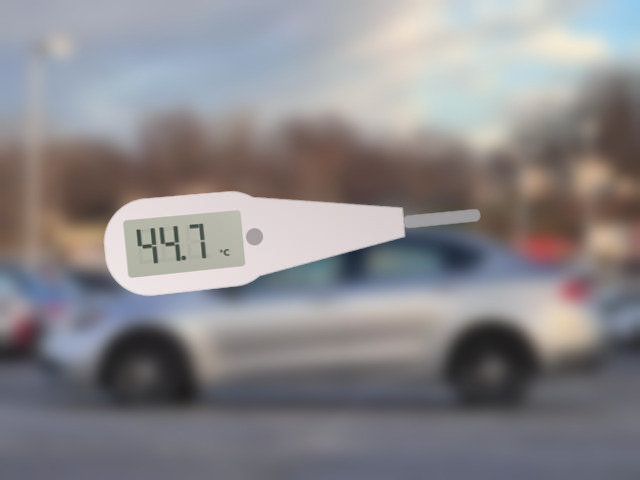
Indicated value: 44.7 °C
